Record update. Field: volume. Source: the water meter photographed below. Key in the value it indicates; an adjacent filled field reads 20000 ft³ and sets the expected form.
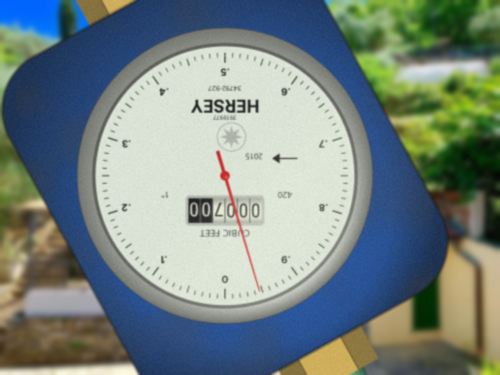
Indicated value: 699.95 ft³
